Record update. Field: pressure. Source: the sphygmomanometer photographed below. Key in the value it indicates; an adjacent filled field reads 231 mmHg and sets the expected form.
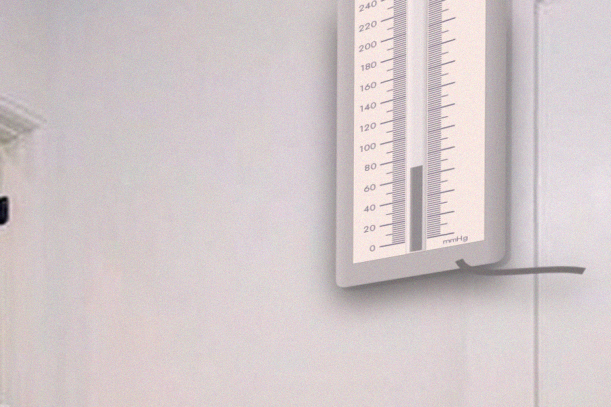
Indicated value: 70 mmHg
